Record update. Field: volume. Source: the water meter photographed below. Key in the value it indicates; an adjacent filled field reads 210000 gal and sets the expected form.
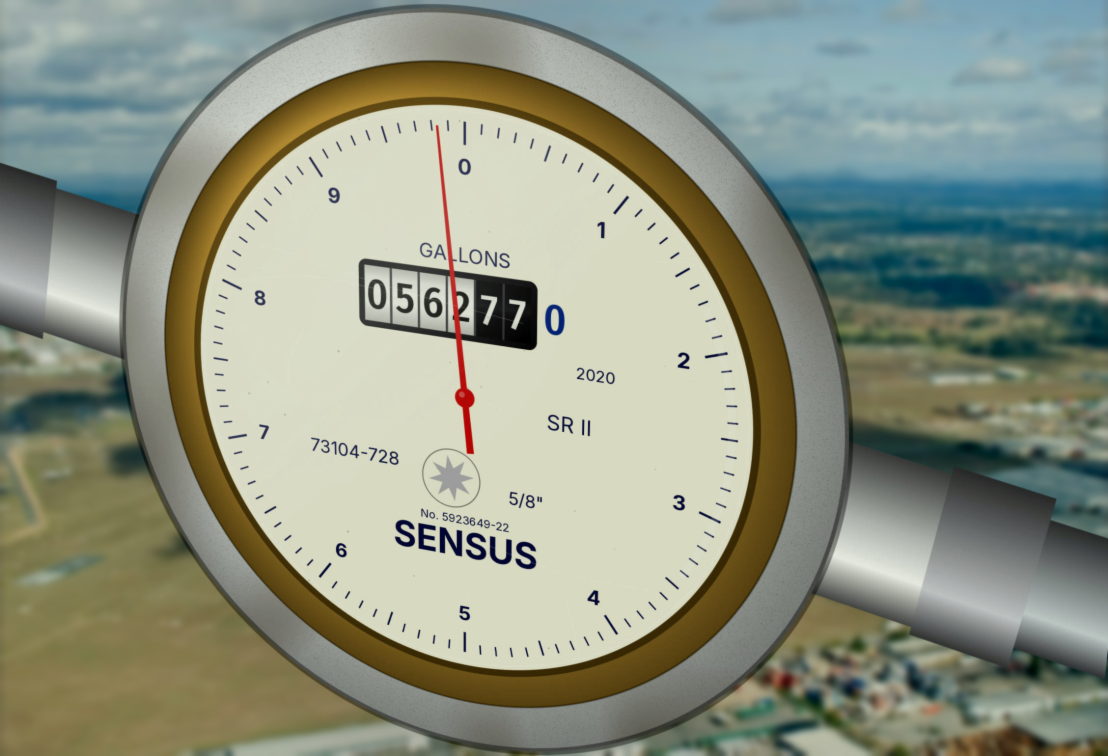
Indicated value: 562769.8 gal
